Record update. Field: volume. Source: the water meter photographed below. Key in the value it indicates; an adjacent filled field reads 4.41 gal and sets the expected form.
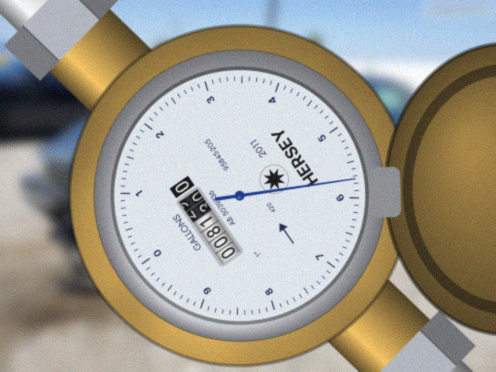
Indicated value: 81295.7 gal
